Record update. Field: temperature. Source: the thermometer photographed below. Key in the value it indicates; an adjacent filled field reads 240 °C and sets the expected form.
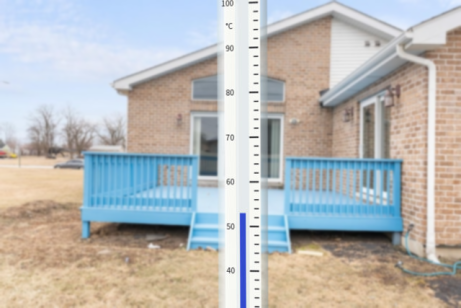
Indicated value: 53 °C
